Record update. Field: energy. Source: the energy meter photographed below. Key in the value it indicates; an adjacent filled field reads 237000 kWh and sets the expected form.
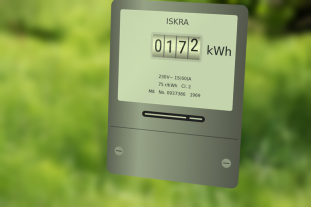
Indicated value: 172 kWh
